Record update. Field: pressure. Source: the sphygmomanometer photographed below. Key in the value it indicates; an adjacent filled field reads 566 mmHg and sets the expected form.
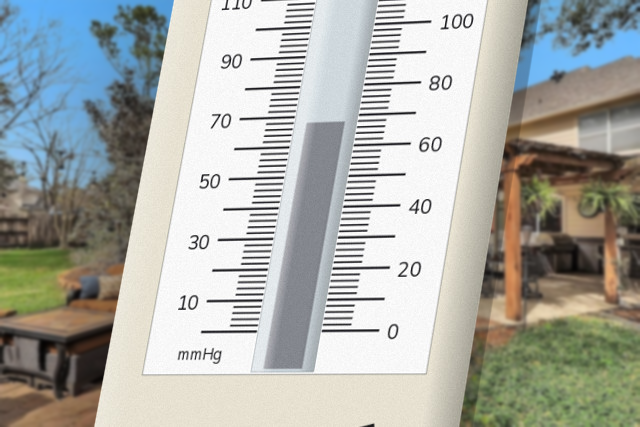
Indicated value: 68 mmHg
